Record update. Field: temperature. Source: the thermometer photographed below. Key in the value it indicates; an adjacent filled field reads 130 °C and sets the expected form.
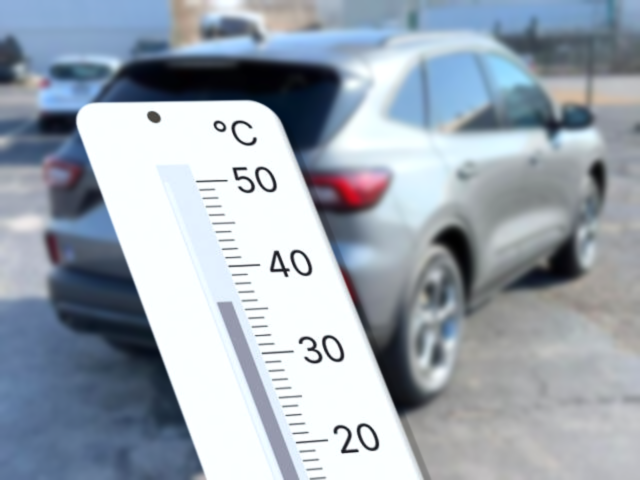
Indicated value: 36 °C
